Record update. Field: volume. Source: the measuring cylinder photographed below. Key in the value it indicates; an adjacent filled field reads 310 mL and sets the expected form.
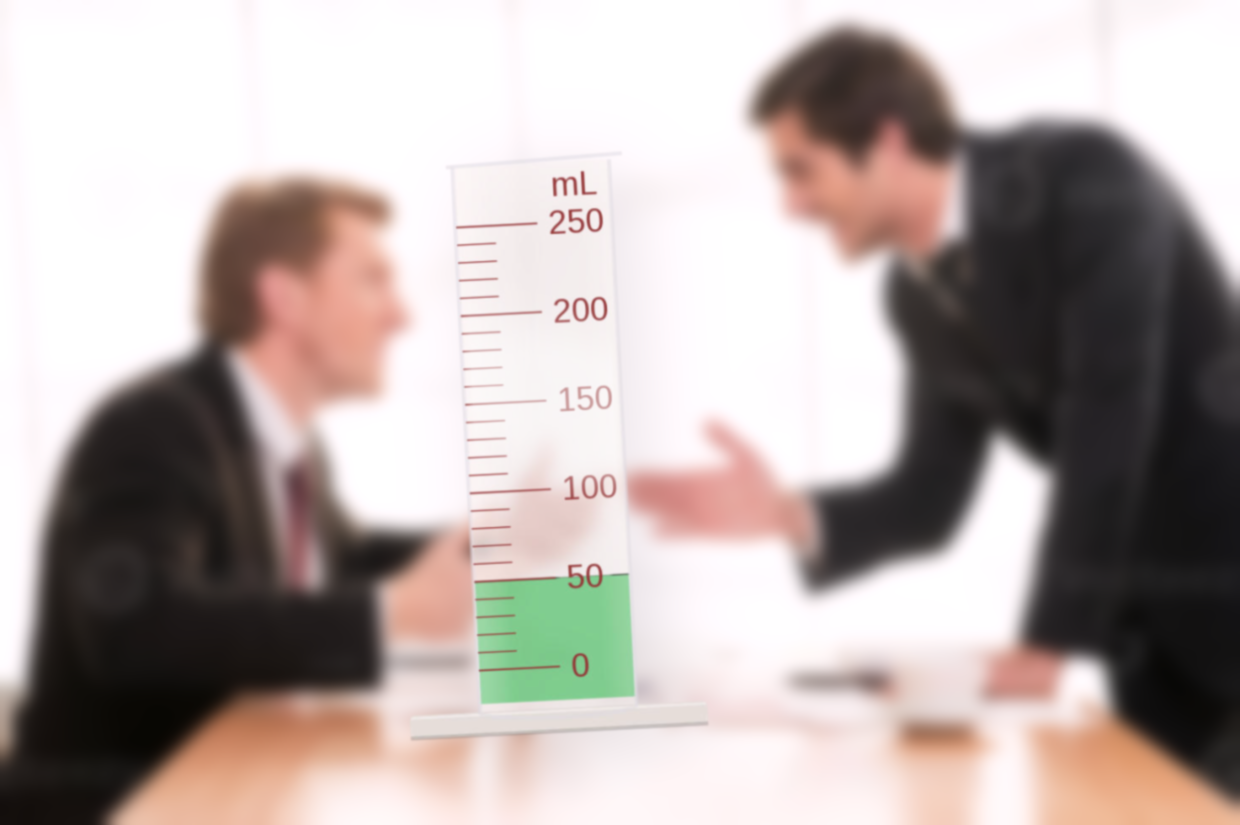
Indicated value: 50 mL
